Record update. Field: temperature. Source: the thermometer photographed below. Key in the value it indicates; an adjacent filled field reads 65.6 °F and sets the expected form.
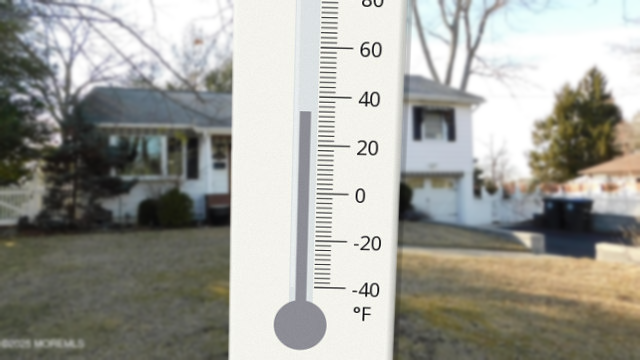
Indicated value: 34 °F
